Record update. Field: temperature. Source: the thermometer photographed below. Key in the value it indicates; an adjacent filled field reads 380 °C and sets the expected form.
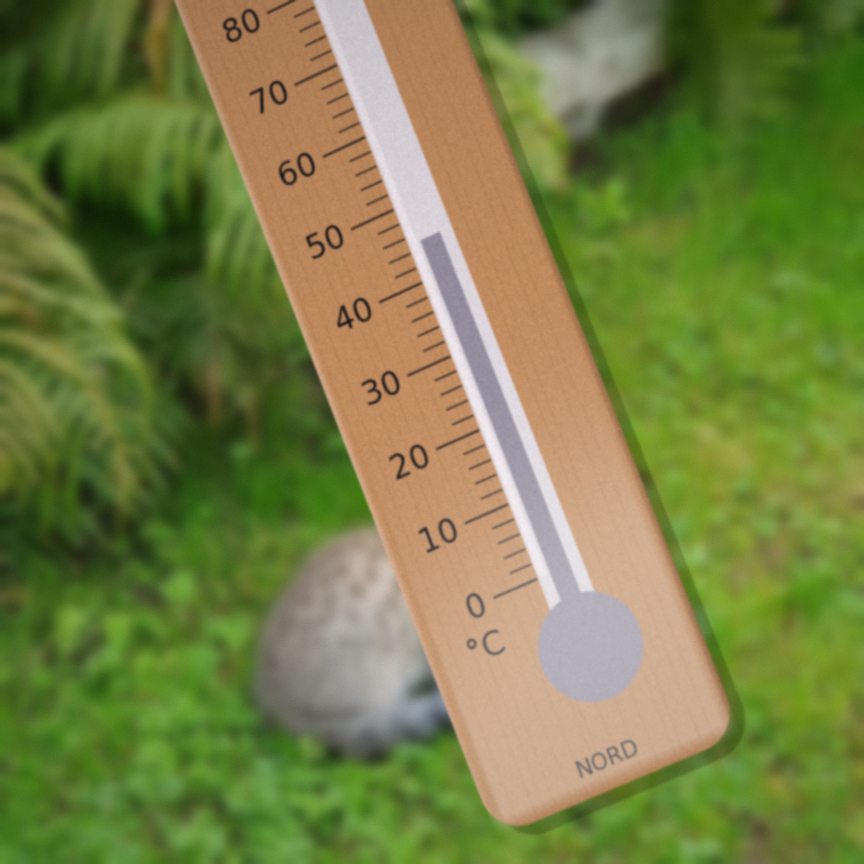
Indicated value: 45 °C
